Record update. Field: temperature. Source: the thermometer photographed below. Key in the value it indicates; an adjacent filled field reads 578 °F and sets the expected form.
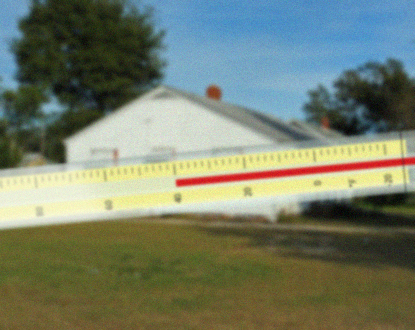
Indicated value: 40 °F
